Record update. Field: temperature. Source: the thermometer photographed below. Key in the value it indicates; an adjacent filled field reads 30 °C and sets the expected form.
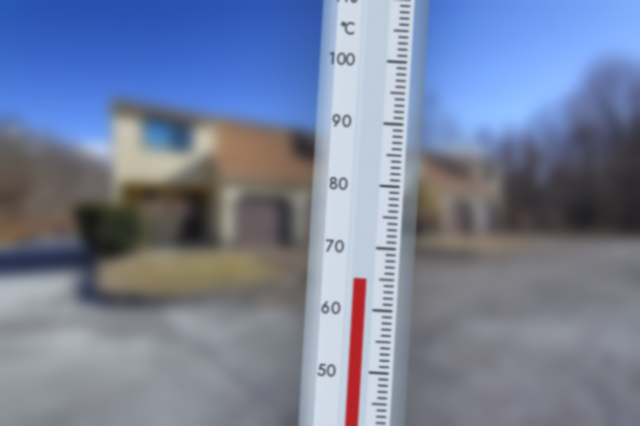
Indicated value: 65 °C
